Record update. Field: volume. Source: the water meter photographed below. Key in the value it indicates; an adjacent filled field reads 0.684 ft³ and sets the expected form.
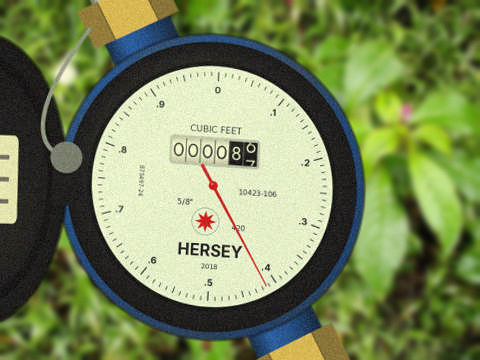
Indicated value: 86.41 ft³
